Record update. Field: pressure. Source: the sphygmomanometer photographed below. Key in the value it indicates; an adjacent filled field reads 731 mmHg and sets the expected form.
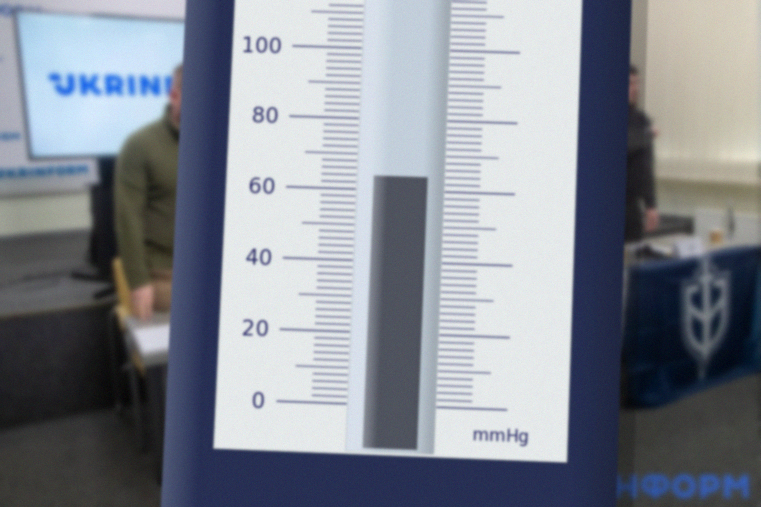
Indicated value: 64 mmHg
